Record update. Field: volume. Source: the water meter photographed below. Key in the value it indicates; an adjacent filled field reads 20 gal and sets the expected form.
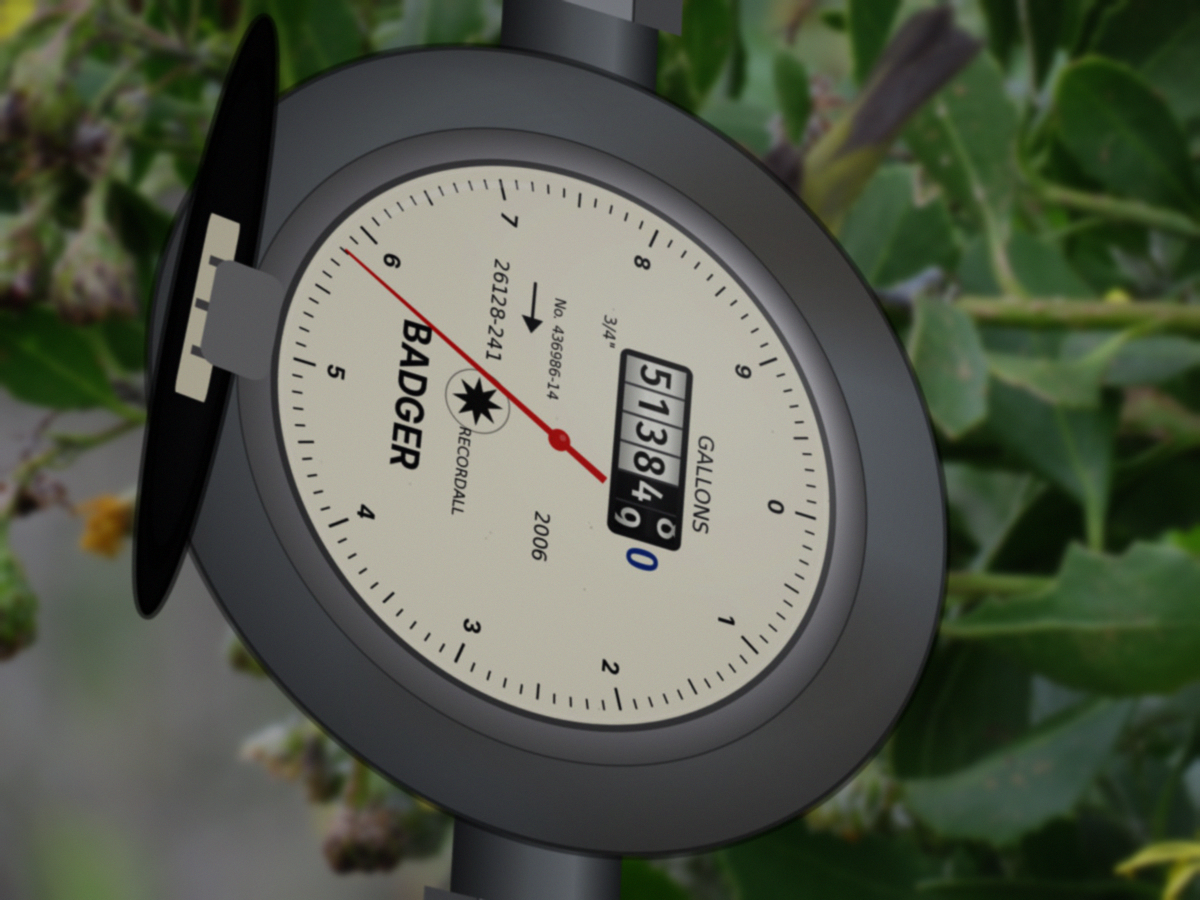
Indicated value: 5138485.8 gal
